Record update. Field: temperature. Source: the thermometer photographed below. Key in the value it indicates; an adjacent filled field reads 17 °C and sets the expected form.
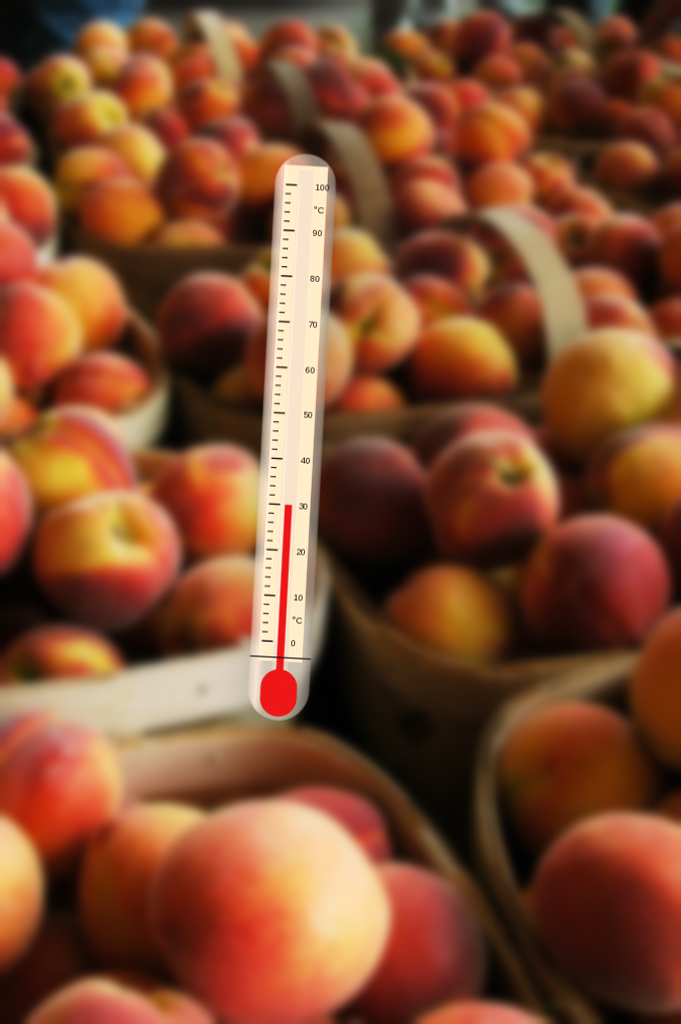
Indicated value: 30 °C
